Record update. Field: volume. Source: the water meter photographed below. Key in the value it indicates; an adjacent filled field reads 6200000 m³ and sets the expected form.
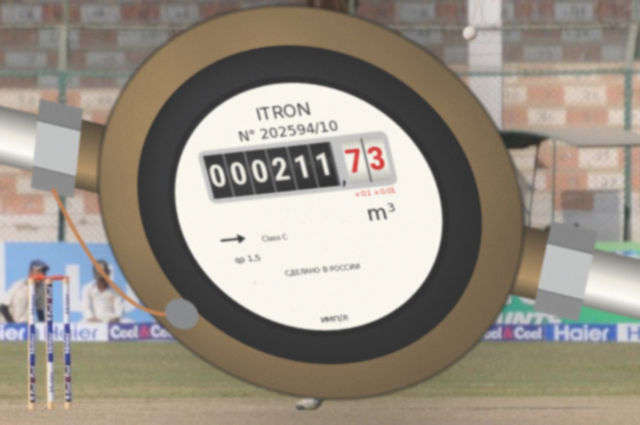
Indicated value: 211.73 m³
